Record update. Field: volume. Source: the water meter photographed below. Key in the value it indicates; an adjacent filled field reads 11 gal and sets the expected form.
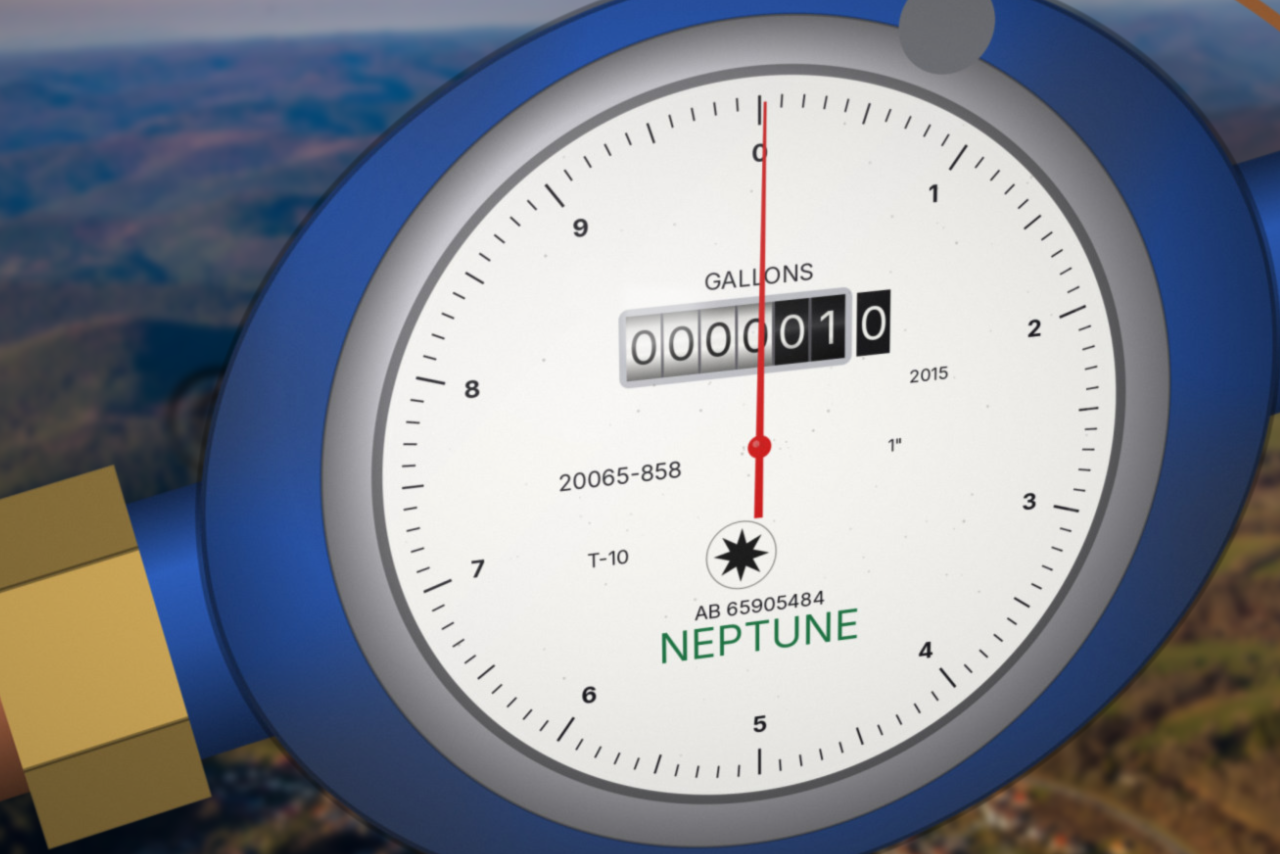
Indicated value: 10.0 gal
